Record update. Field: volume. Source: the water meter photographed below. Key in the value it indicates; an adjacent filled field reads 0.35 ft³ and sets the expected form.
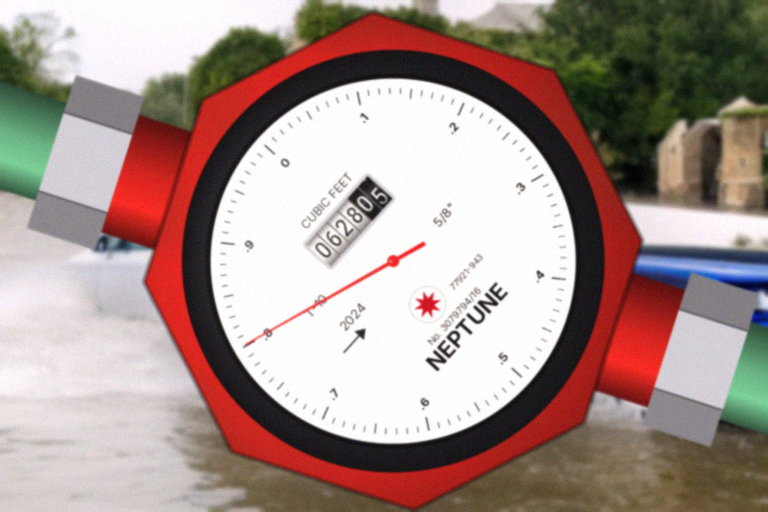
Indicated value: 62804.80 ft³
